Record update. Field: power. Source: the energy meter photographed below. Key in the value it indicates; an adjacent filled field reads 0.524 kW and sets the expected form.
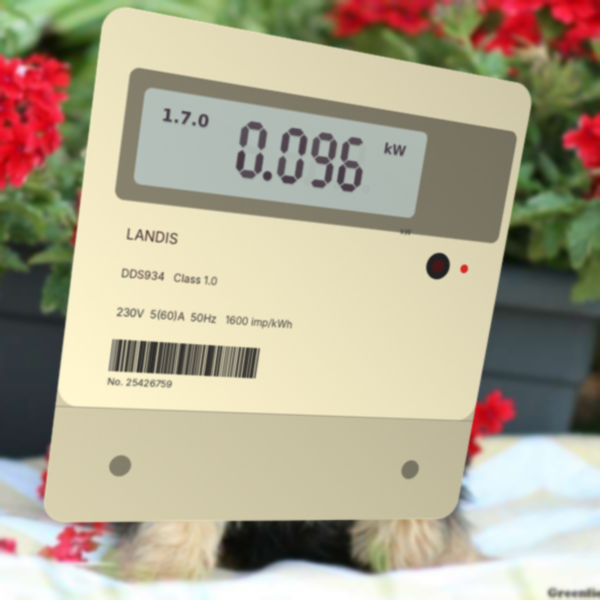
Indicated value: 0.096 kW
